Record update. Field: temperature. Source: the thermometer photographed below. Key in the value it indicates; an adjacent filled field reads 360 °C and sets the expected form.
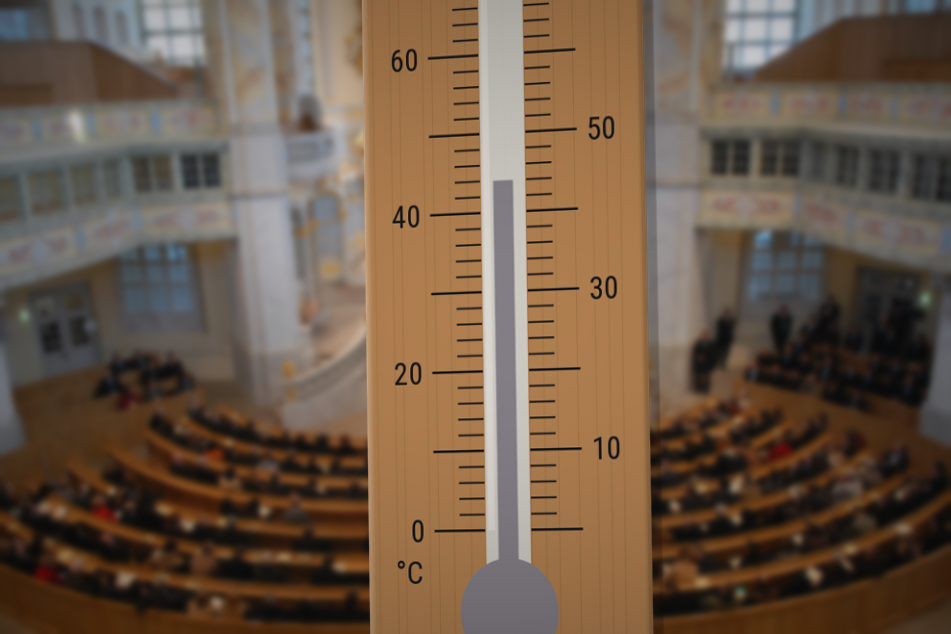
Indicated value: 44 °C
